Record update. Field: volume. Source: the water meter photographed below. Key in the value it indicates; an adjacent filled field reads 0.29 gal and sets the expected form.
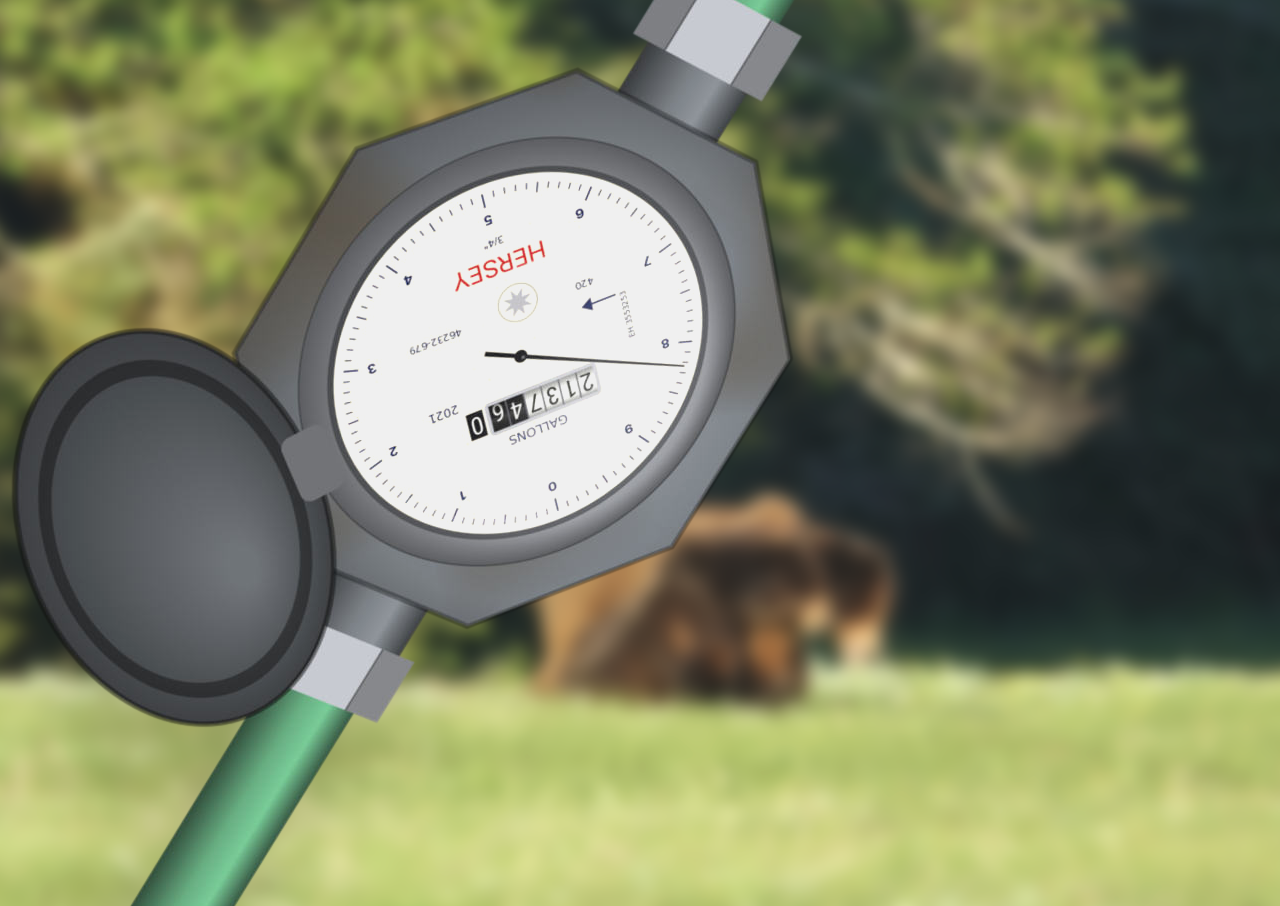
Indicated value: 2137458.2 gal
